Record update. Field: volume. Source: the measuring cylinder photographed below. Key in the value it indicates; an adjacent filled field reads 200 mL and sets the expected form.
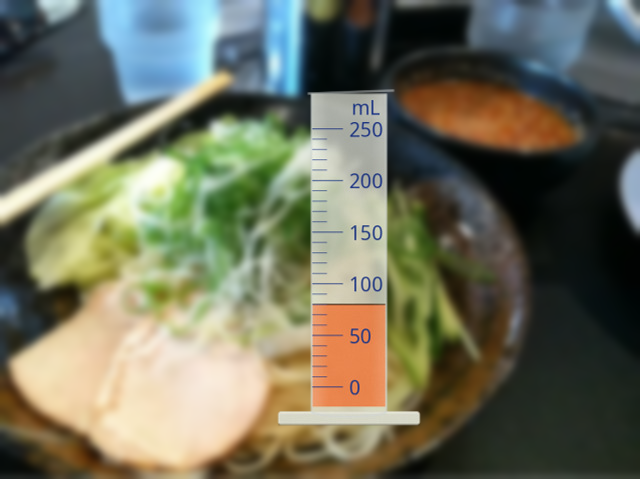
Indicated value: 80 mL
